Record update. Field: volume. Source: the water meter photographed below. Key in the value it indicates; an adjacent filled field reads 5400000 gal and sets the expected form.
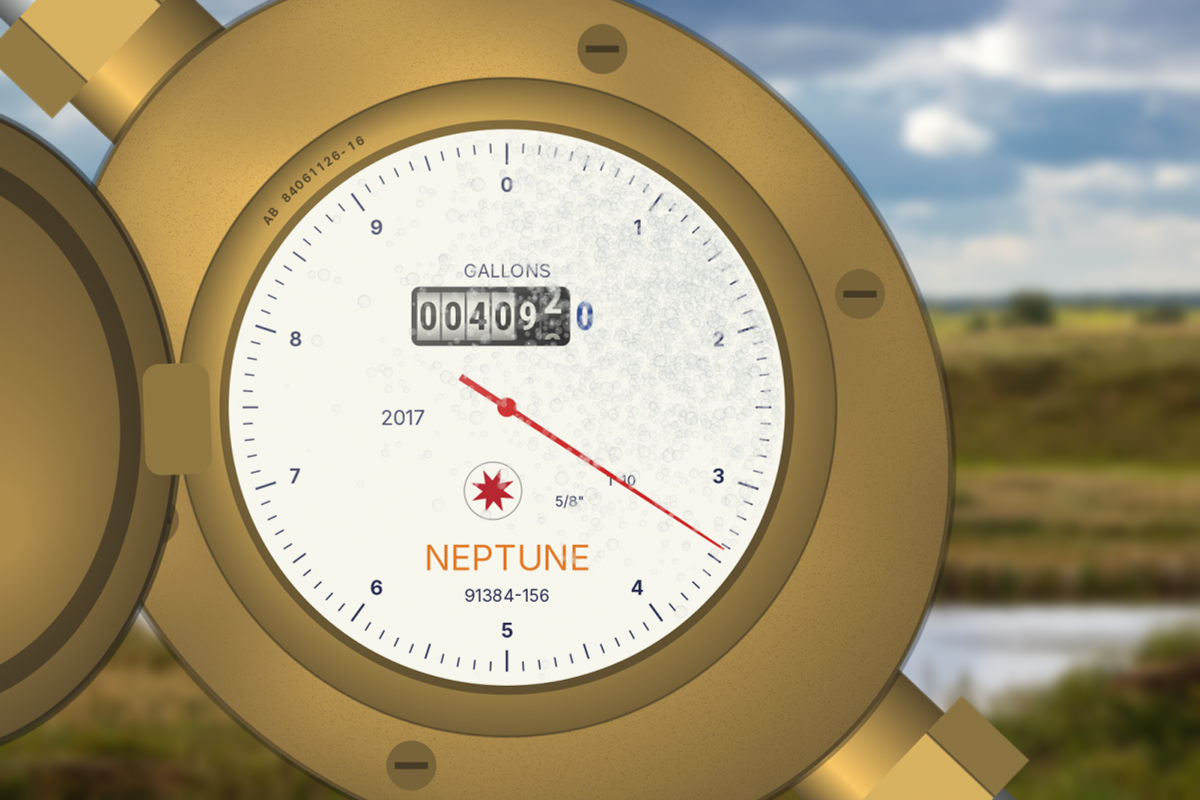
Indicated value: 40923.4 gal
